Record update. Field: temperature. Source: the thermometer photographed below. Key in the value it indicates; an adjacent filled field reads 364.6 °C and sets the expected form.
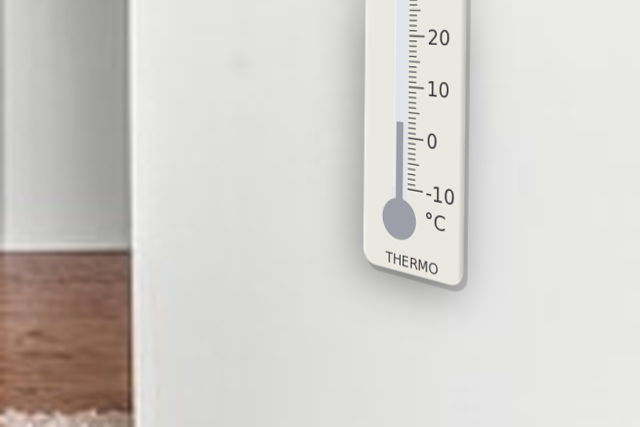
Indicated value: 3 °C
